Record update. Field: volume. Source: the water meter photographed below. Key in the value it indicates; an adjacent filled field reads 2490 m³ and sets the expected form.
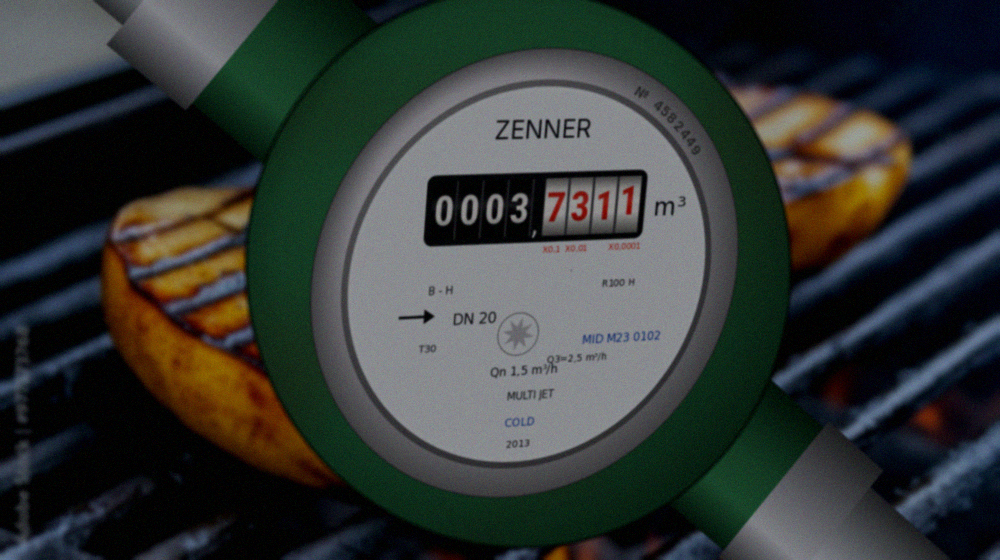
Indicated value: 3.7311 m³
